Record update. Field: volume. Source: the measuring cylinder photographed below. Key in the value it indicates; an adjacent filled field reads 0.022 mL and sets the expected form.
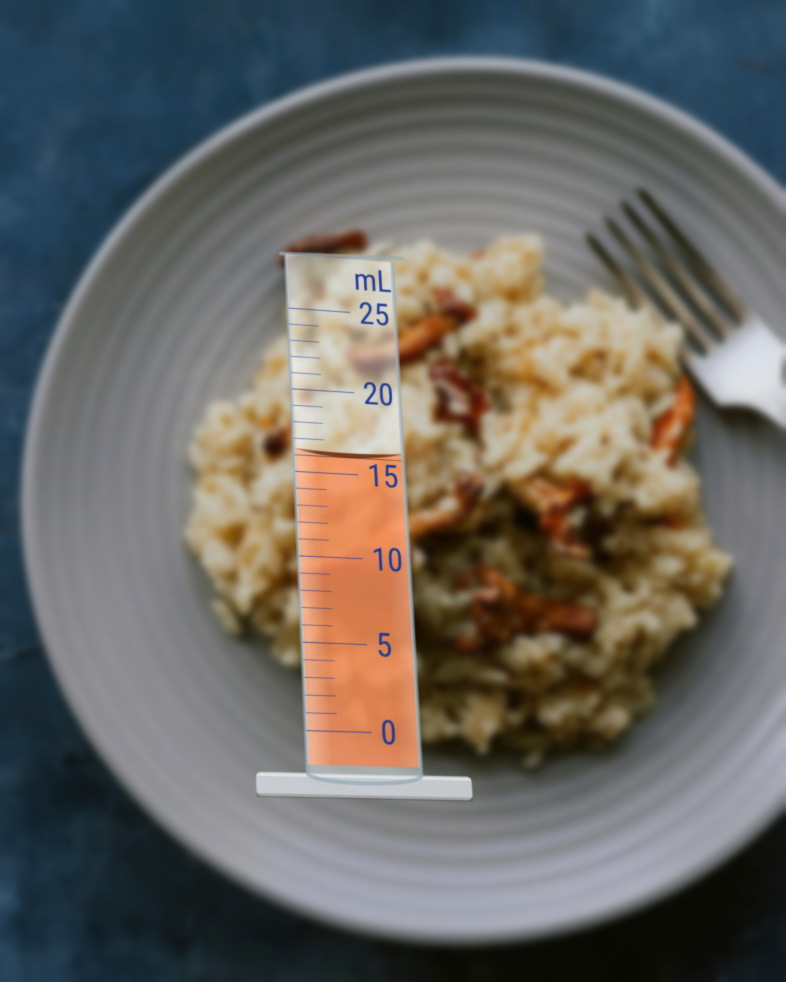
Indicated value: 16 mL
